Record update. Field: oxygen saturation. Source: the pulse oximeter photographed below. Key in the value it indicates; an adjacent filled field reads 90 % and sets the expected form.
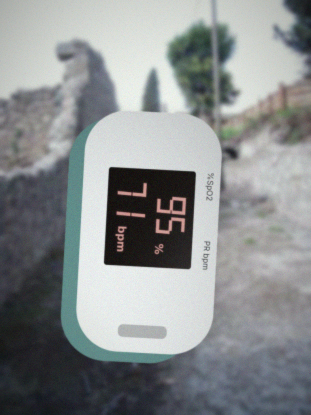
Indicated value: 95 %
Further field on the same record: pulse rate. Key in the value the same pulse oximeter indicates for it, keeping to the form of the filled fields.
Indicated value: 71 bpm
